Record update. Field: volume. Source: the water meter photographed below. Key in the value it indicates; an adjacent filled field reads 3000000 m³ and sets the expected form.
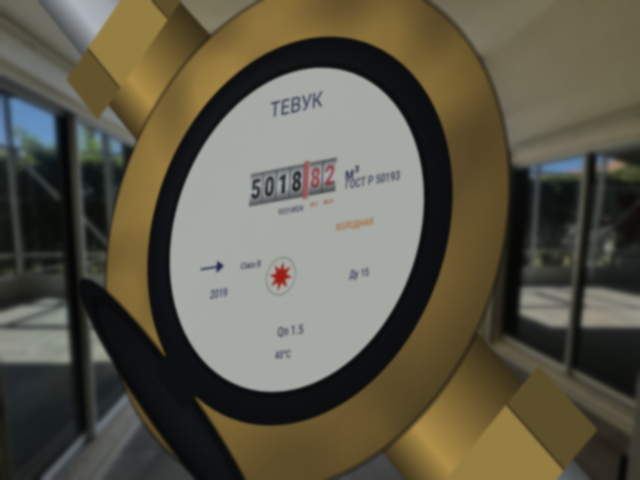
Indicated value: 5018.82 m³
